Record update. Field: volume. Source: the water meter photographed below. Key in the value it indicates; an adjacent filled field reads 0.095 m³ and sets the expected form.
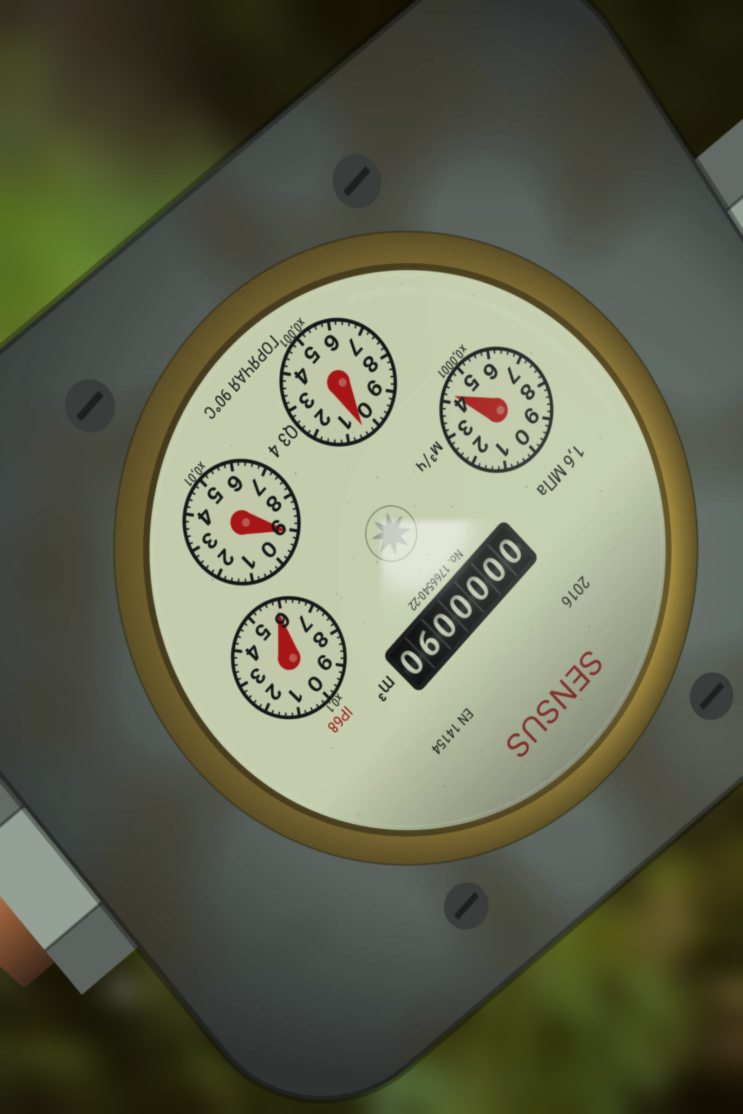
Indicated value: 90.5904 m³
